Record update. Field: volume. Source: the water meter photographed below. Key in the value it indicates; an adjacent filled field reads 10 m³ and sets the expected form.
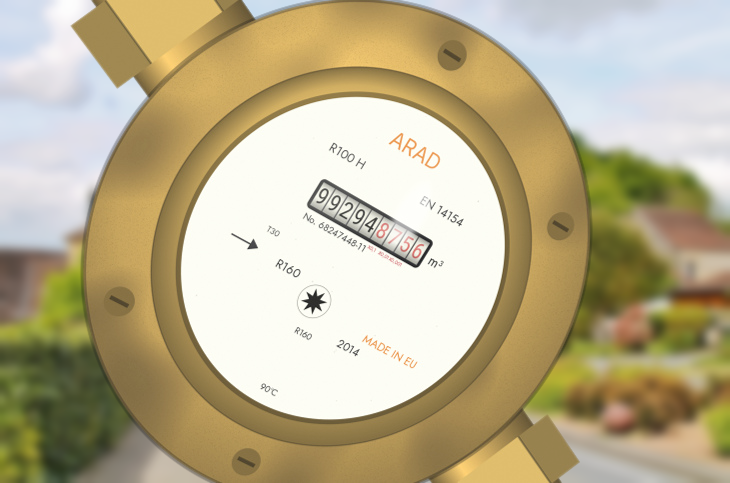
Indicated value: 99294.8756 m³
